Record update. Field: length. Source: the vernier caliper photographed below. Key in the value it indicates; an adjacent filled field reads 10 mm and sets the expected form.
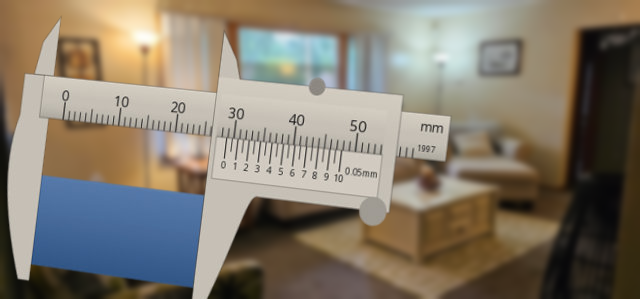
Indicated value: 28.8 mm
